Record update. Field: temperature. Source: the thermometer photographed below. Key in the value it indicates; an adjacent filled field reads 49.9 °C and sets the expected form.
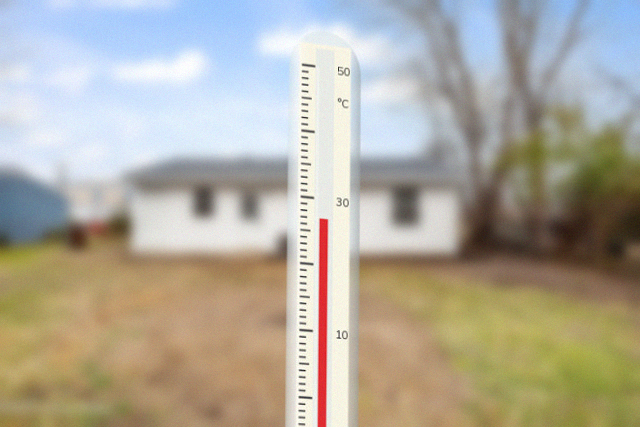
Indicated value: 27 °C
